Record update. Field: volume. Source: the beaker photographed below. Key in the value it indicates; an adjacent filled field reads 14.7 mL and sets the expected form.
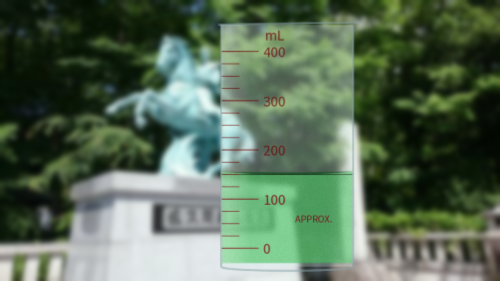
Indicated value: 150 mL
